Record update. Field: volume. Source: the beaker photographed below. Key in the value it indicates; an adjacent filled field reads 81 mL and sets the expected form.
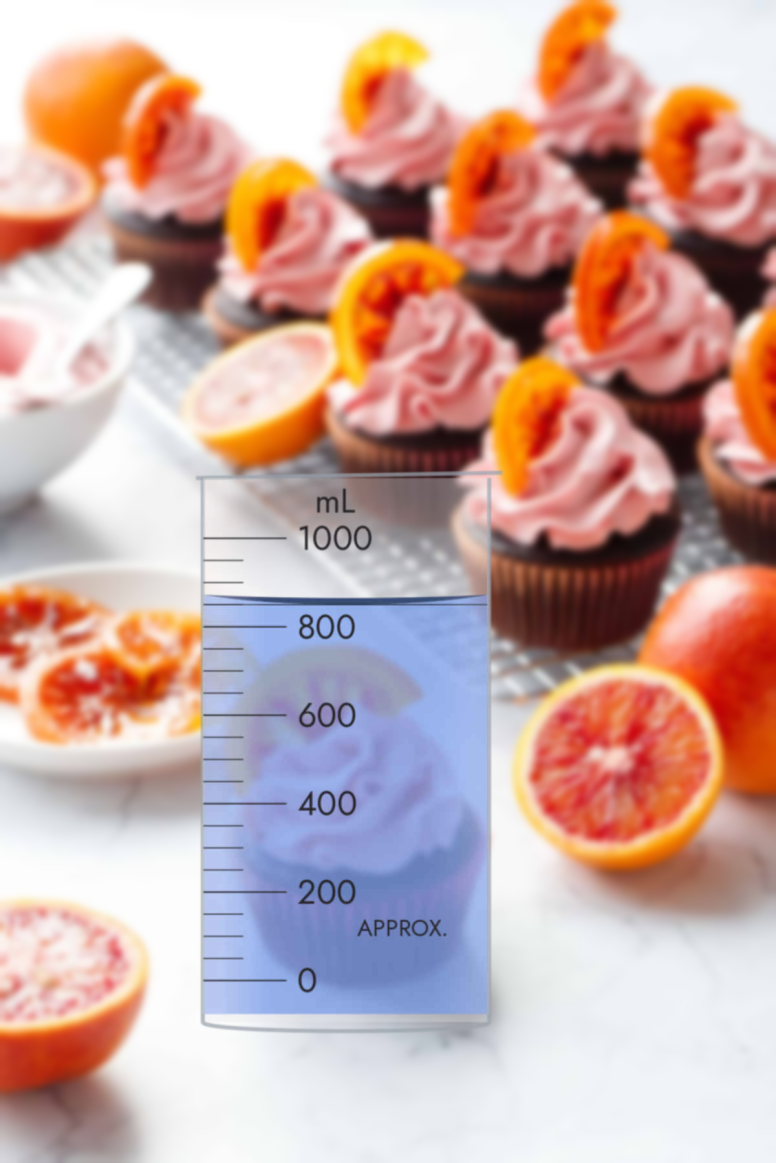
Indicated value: 850 mL
